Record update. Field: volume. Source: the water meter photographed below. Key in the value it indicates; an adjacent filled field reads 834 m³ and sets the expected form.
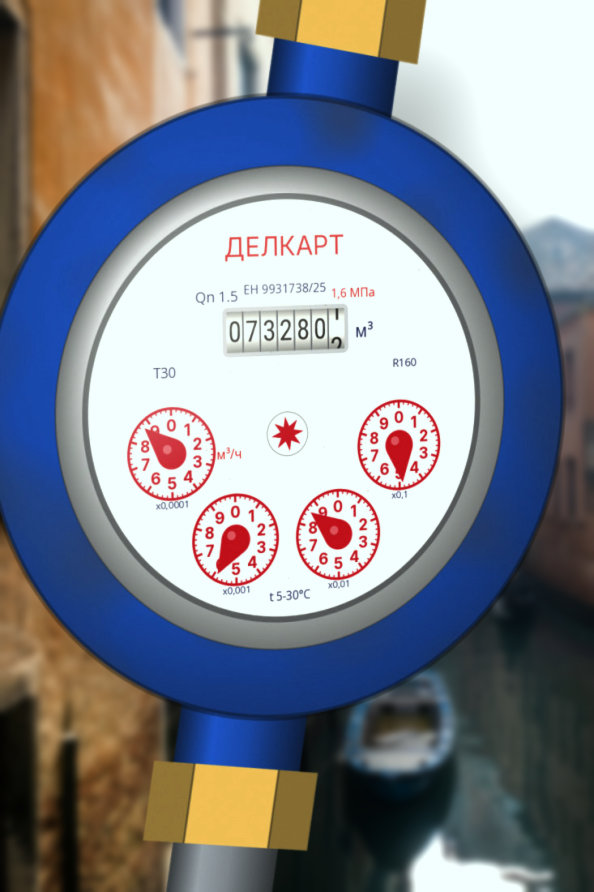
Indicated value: 732801.4858 m³
